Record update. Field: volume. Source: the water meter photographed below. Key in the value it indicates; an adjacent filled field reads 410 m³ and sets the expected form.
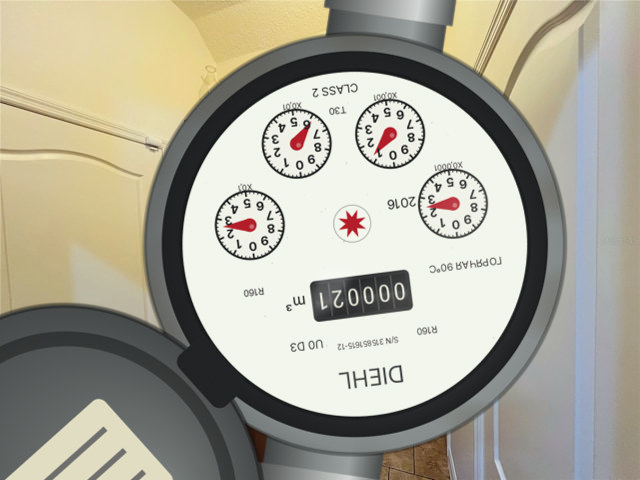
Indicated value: 21.2612 m³
